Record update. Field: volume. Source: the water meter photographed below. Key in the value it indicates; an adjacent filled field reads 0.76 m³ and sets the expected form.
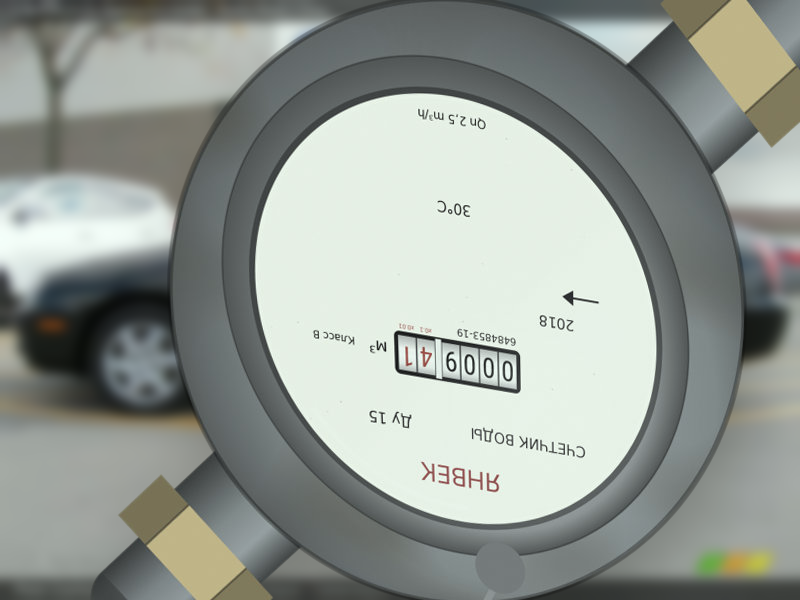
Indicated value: 9.41 m³
